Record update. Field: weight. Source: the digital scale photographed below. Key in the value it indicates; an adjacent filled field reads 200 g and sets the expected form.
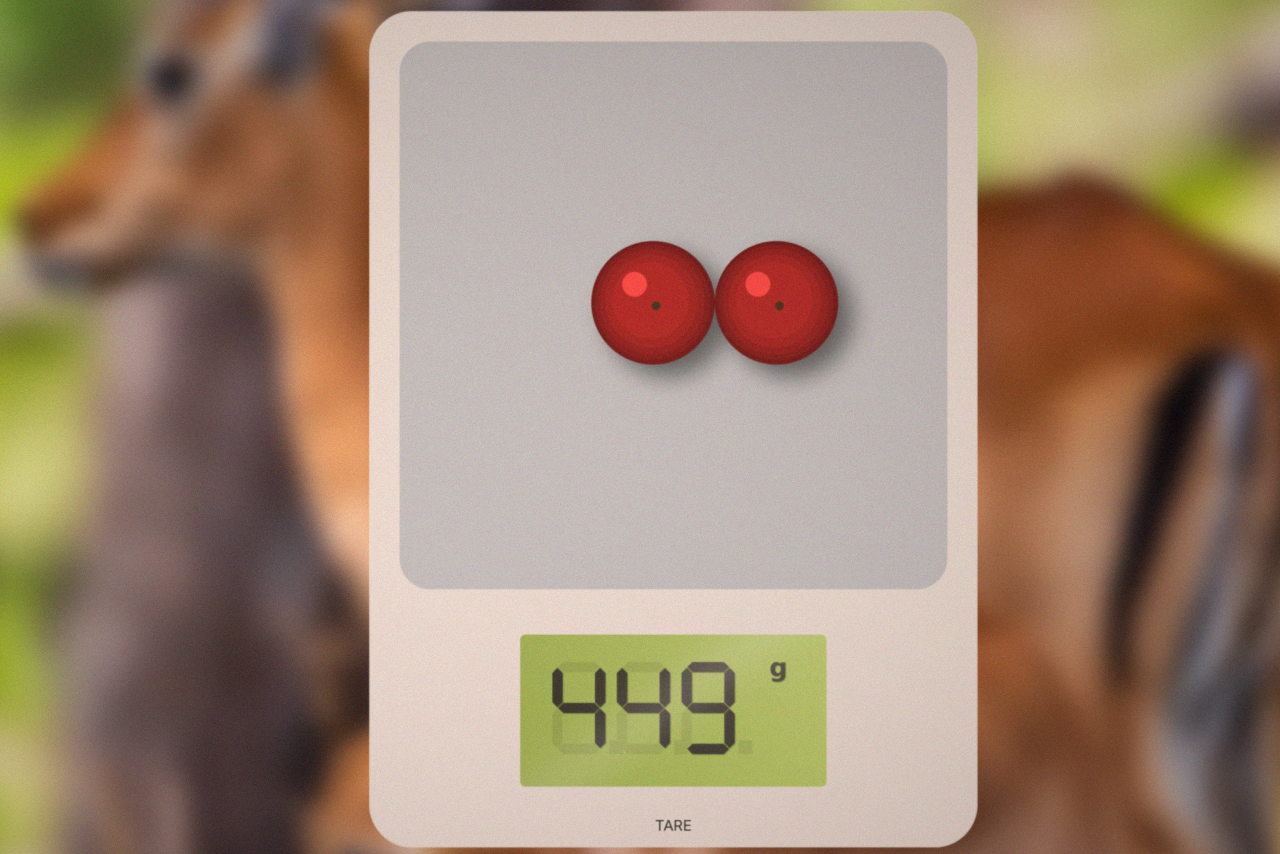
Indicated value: 449 g
